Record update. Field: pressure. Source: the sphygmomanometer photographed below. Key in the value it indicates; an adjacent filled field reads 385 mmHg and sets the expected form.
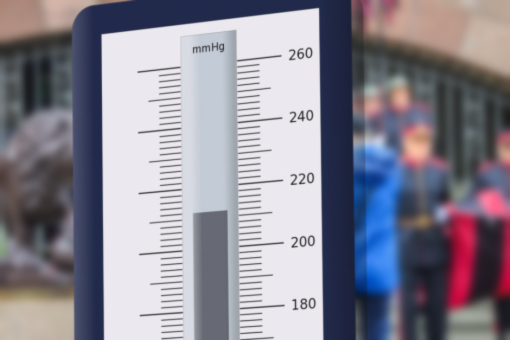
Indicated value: 212 mmHg
